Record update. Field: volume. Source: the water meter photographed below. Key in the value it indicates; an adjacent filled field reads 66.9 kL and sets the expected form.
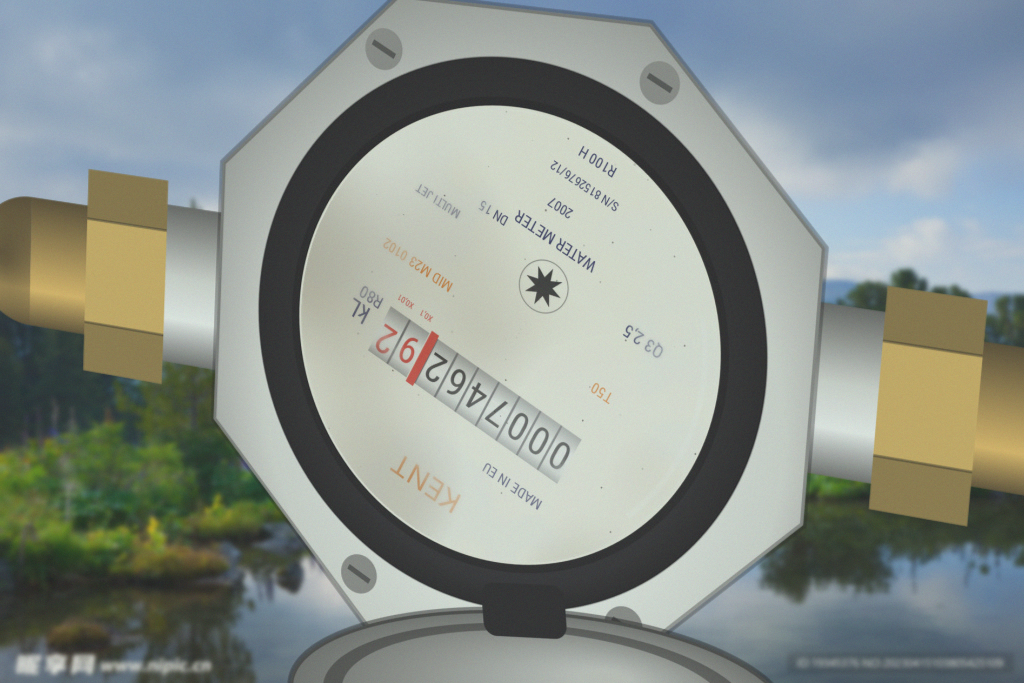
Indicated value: 7462.92 kL
